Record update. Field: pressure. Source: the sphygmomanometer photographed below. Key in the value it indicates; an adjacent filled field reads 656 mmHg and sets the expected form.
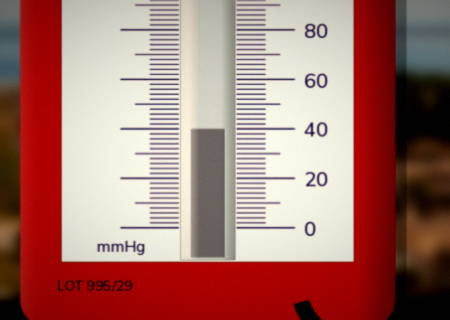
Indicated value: 40 mmHg
